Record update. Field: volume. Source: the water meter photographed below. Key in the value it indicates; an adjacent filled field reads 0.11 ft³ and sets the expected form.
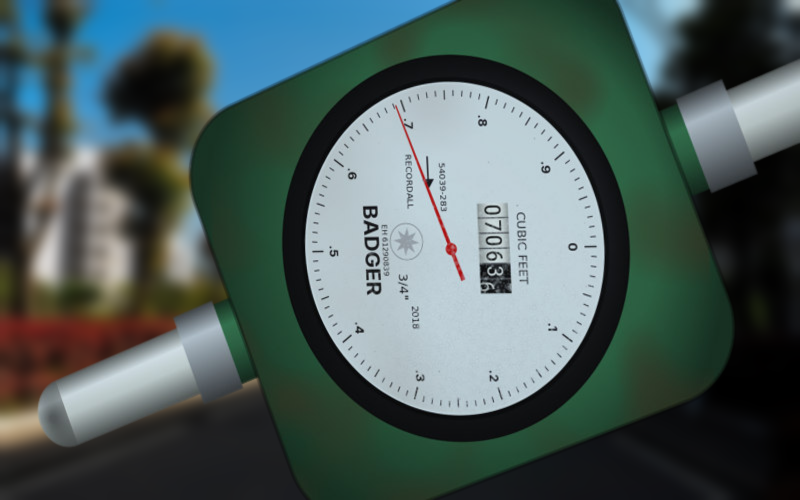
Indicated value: 70635.69 ft³
